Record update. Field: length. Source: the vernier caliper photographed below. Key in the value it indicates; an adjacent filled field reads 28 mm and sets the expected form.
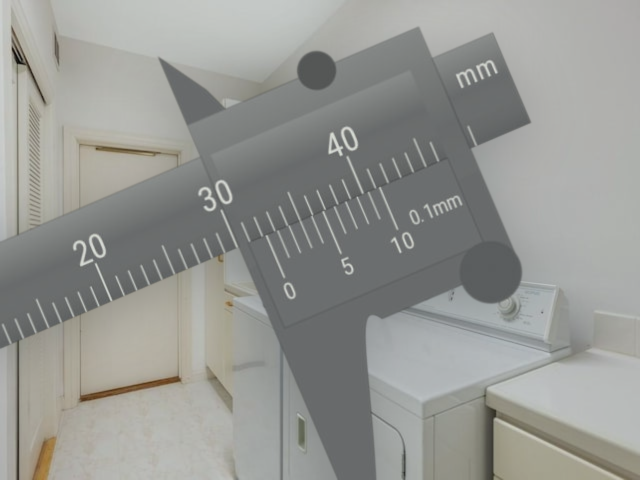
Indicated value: 32.3 mm
